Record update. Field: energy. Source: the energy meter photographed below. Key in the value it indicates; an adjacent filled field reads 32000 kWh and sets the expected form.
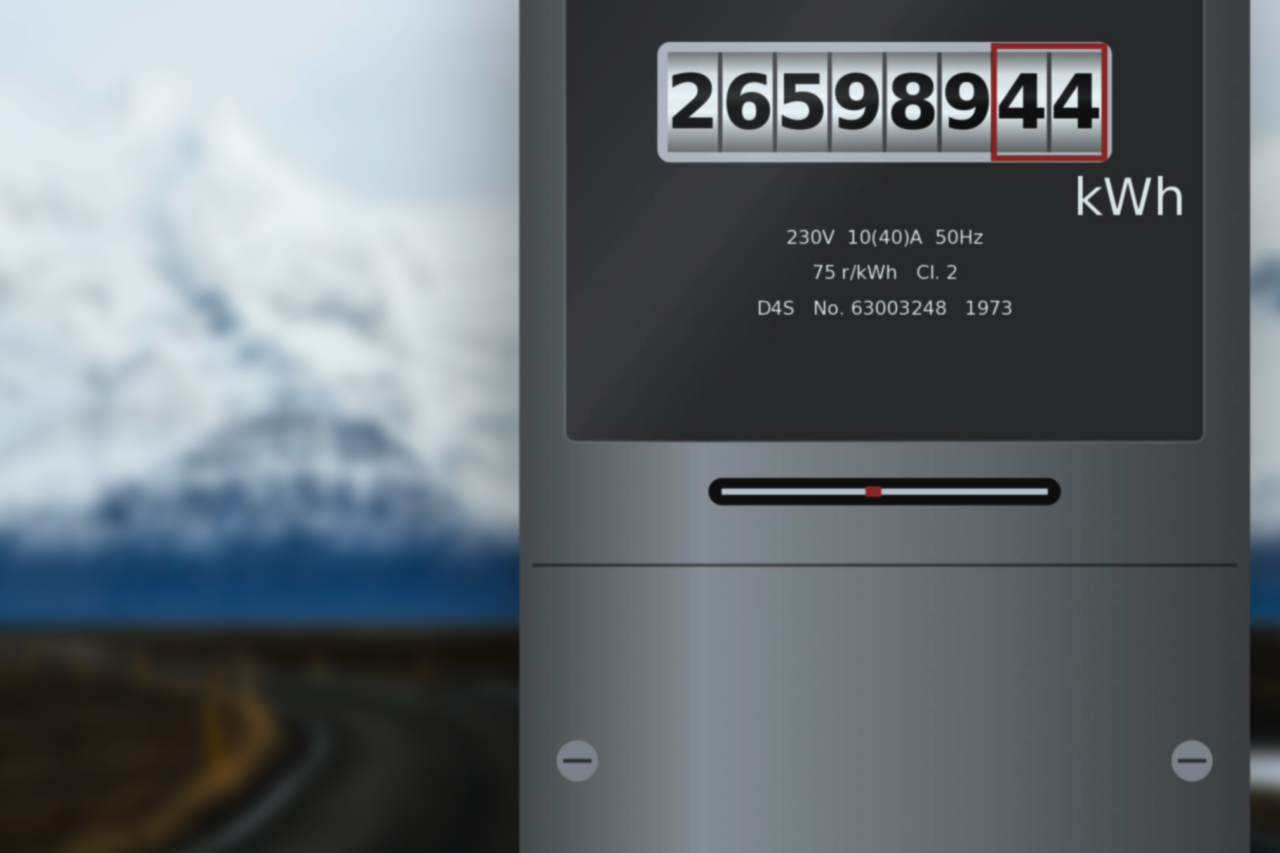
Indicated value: 265989.44 kWh
